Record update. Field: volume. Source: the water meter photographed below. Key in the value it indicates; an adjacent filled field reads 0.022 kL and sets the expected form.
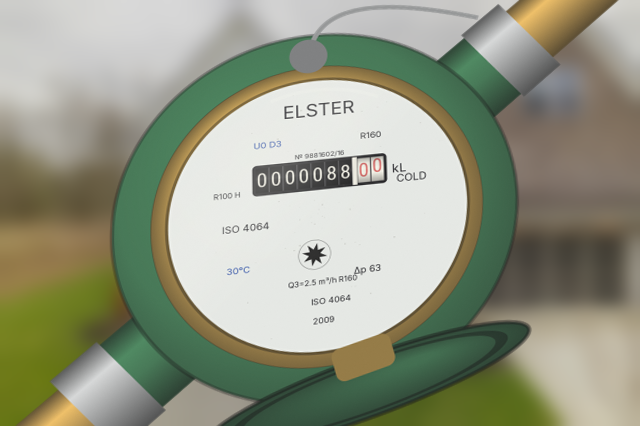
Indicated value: 88.00 kL
